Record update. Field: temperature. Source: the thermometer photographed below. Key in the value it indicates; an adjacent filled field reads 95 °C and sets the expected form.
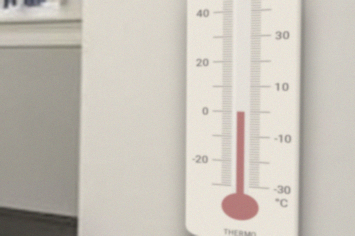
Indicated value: 0 °C
